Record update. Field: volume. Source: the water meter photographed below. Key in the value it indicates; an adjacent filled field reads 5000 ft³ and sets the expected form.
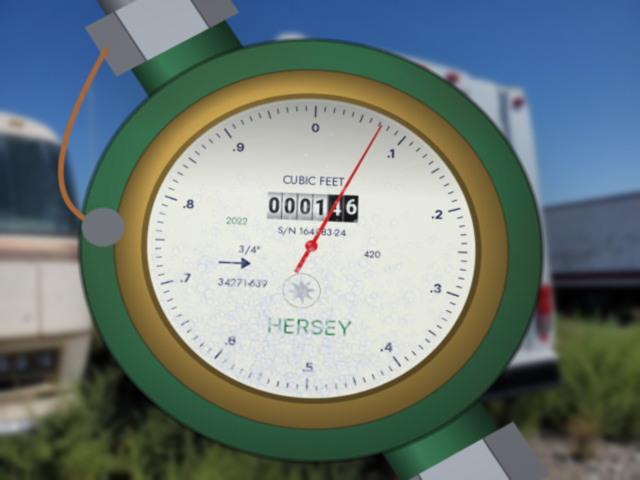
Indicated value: 146.07 ft³
